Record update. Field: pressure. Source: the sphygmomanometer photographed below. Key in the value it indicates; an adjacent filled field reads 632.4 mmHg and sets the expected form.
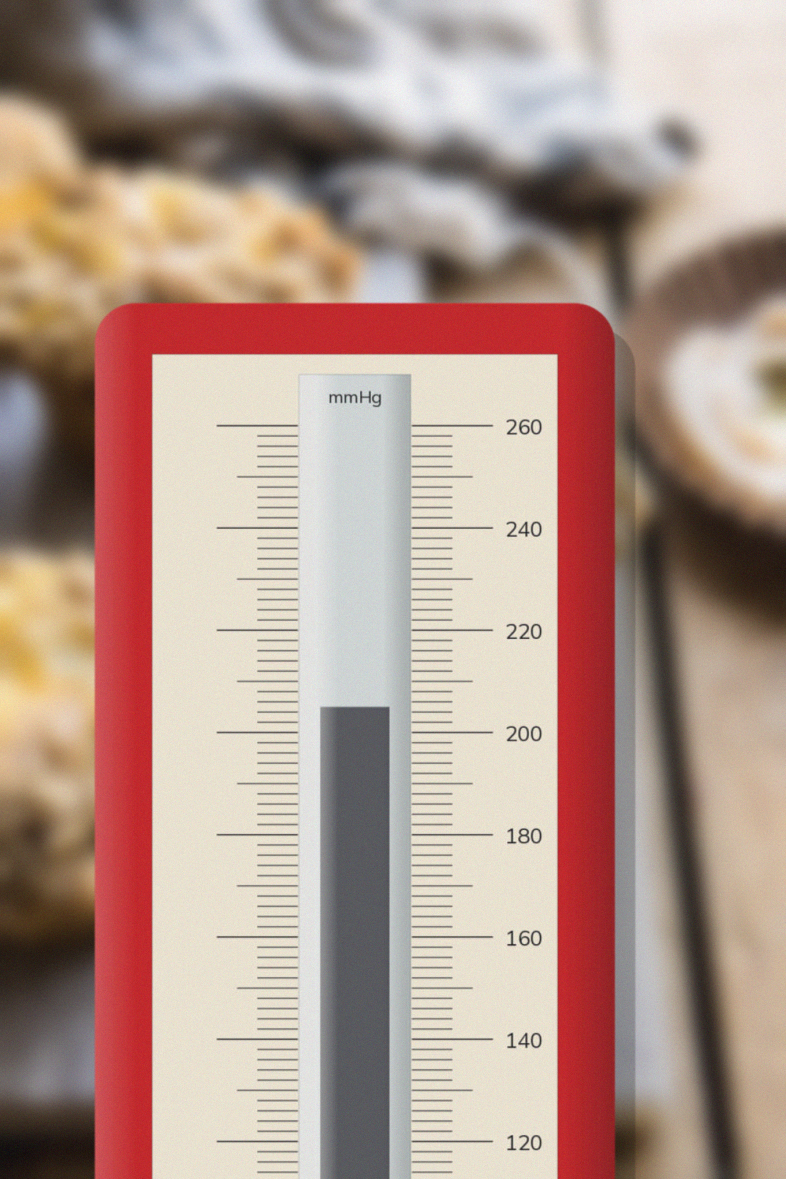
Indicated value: 205 mmHg
